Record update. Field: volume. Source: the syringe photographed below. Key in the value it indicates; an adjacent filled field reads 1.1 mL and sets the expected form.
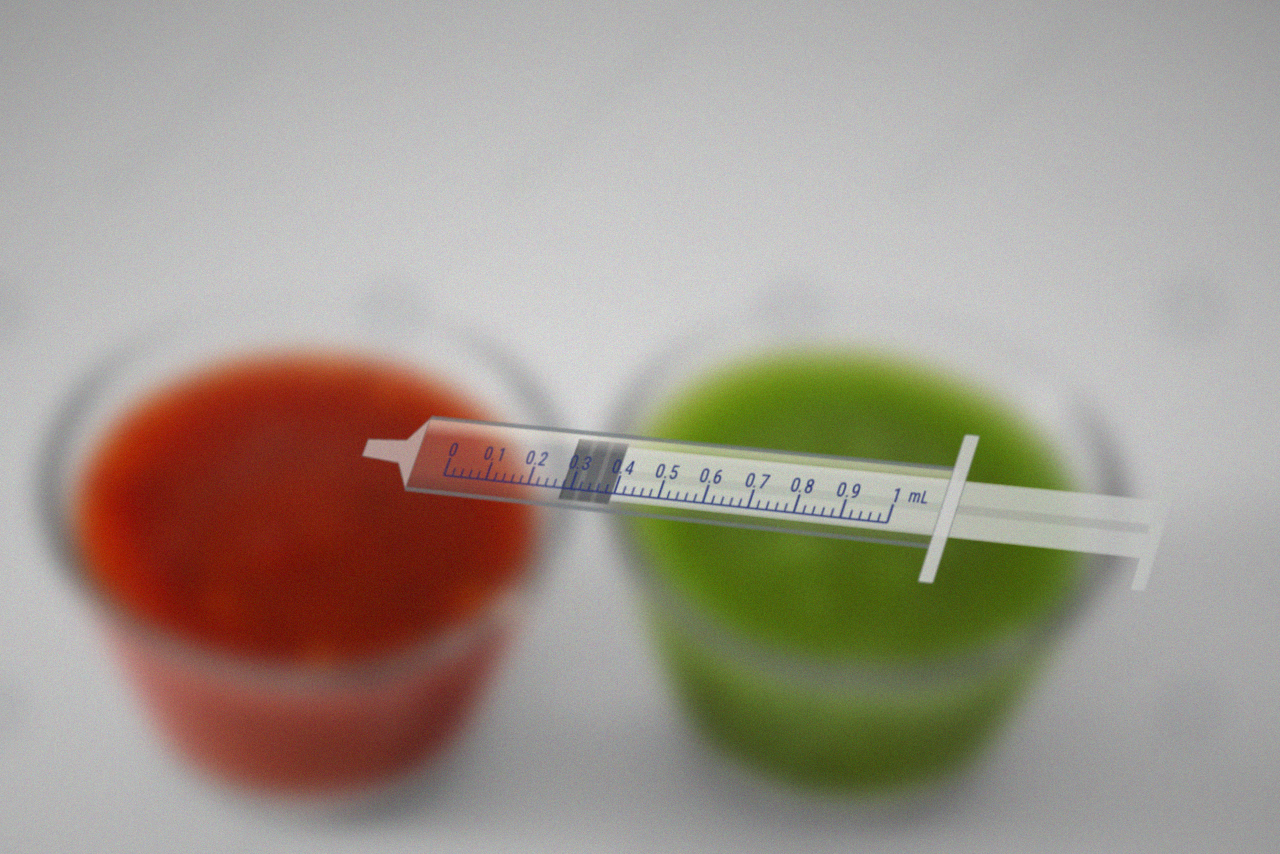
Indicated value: 0.28 mL
